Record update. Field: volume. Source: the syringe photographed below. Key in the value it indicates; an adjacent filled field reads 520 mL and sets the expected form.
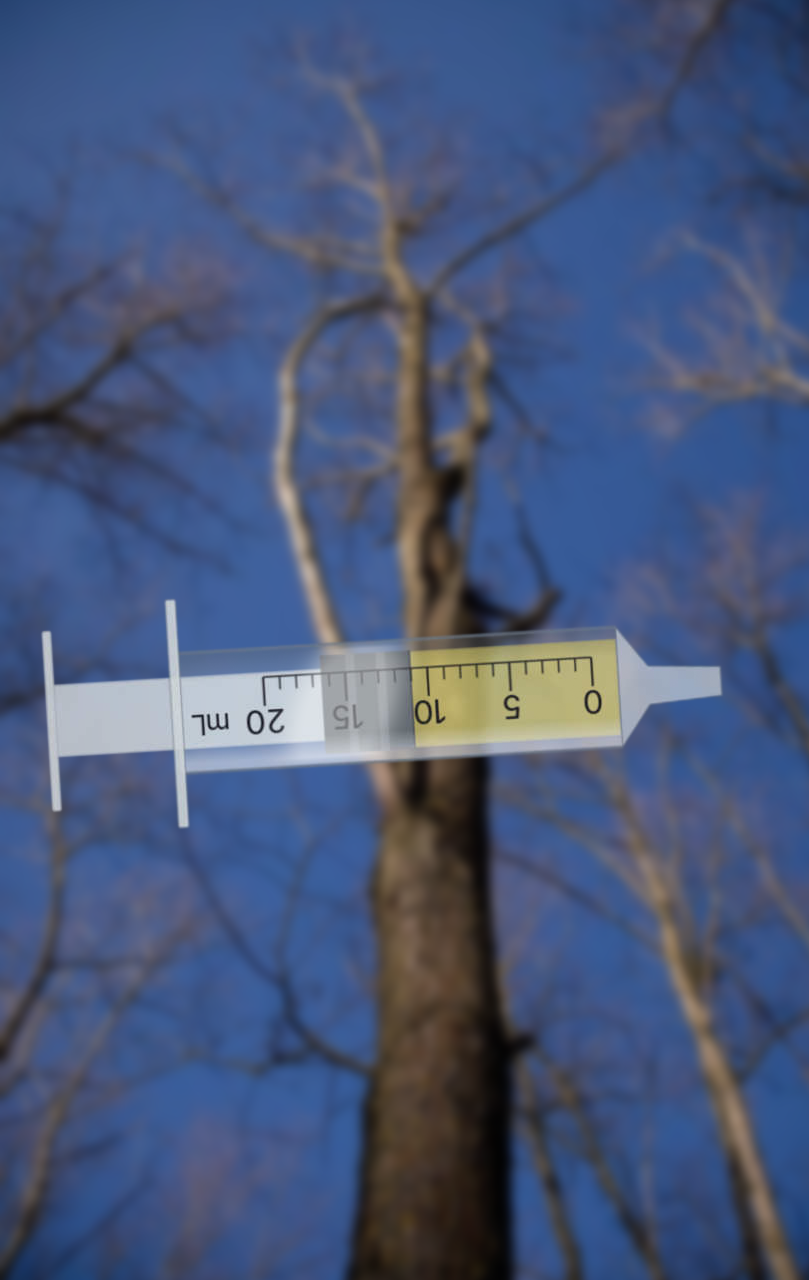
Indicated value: 11 mL
